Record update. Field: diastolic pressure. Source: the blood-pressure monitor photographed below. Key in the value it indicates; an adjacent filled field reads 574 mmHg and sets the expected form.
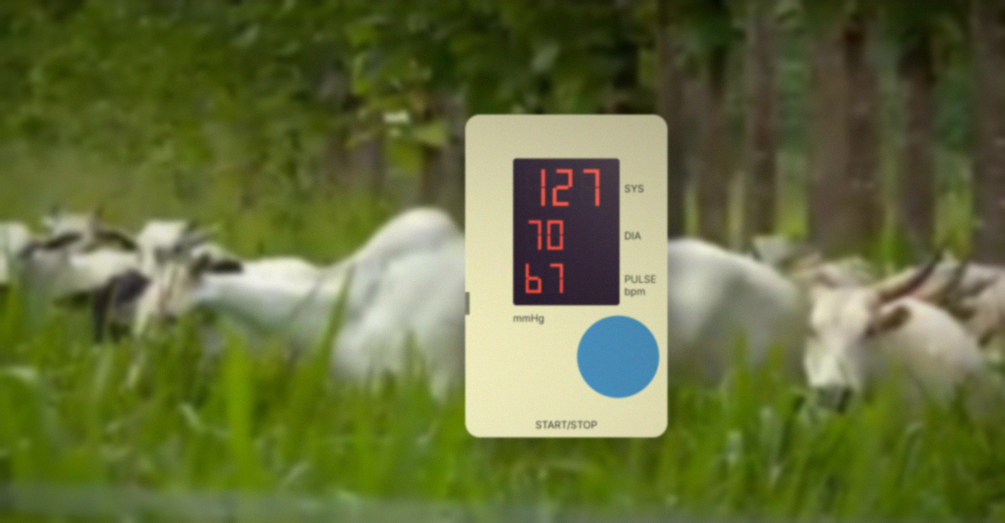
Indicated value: 70 mmHg
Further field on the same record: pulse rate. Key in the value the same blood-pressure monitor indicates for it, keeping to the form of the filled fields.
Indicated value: 67 bpm
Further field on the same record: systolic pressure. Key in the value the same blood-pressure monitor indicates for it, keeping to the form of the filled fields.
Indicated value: 127 mmHg
